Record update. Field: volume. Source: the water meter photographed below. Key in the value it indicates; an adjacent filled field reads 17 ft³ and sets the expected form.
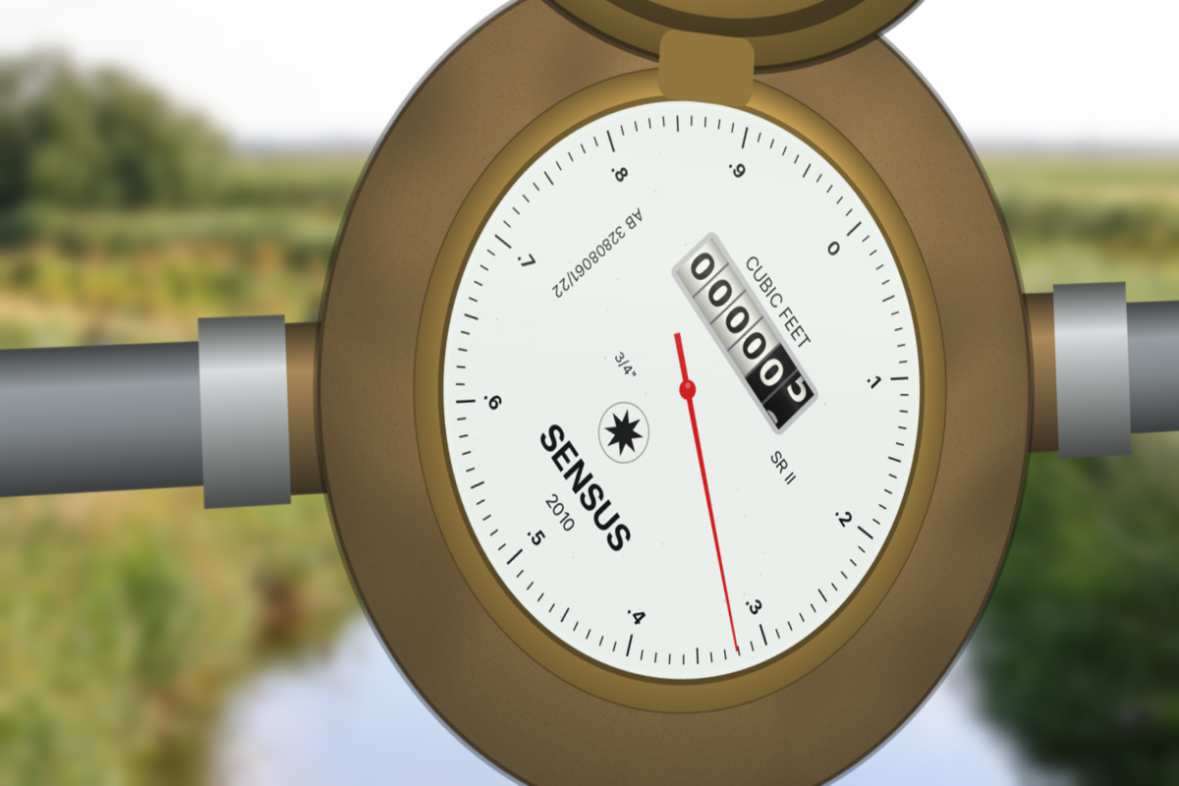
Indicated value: 5.32 ft³
